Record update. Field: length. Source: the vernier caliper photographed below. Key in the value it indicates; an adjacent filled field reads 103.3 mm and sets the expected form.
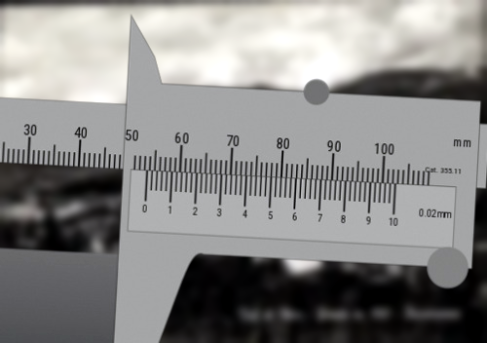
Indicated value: 53.5 mm
